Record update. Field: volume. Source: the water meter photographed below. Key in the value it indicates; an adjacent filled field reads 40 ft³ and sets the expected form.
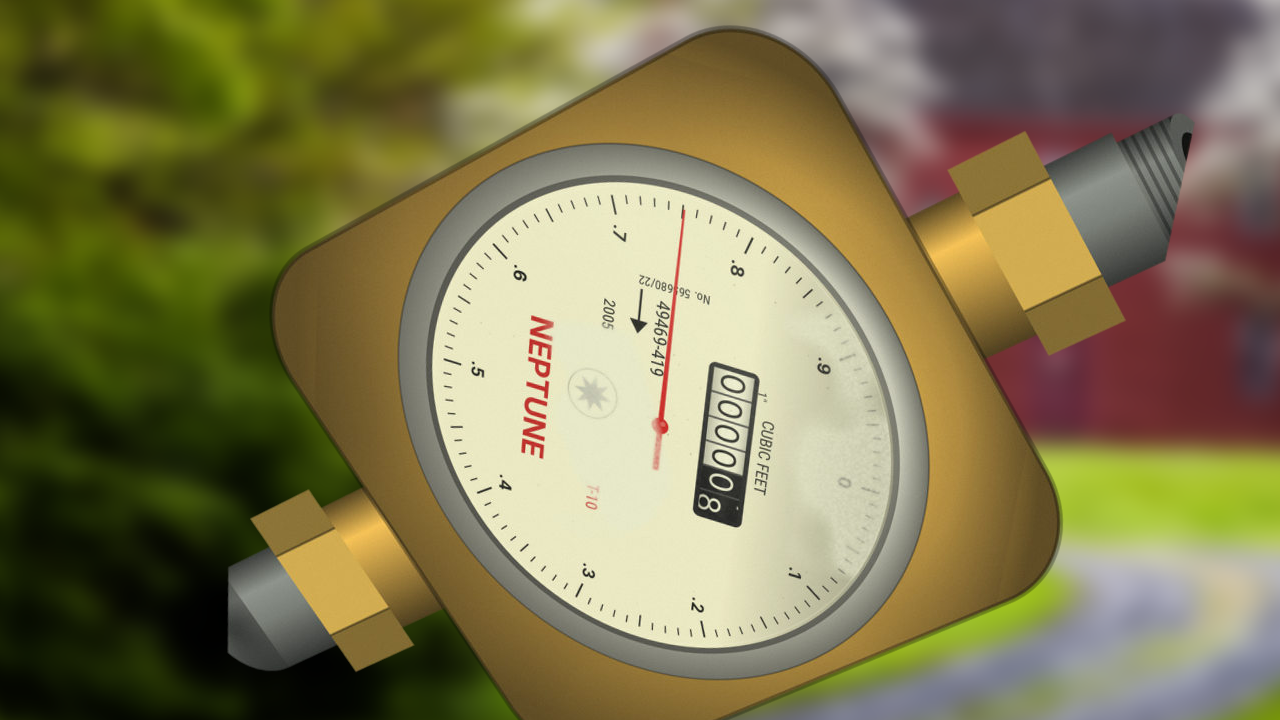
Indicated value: 7.75 ft³
